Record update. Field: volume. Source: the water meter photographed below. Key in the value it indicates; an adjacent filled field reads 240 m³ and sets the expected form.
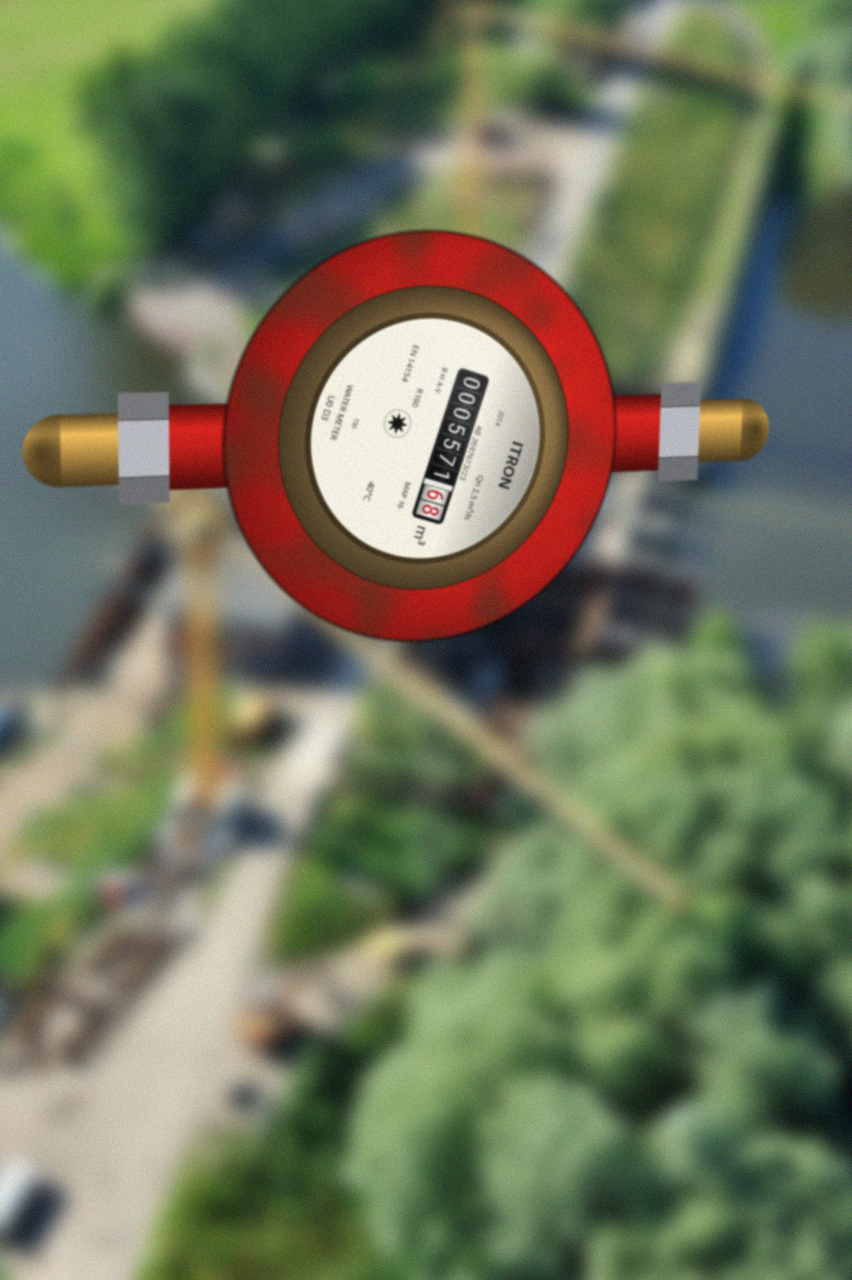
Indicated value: 5571.68 m³
